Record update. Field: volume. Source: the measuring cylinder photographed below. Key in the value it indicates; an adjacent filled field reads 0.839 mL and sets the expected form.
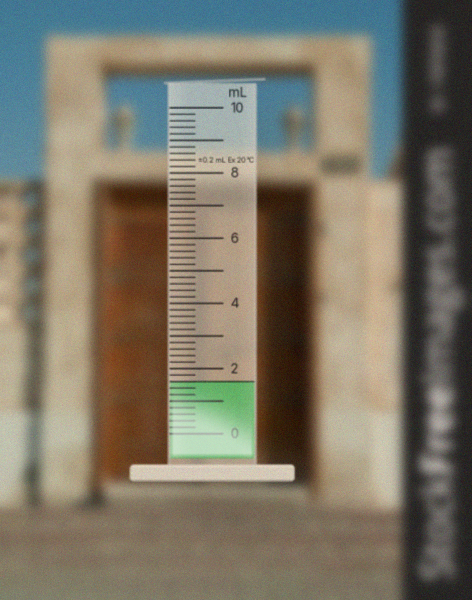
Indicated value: 1.6 mL
